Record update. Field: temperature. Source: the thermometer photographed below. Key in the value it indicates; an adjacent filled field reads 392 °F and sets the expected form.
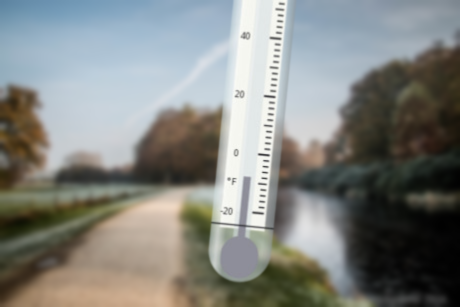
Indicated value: -8 °F
